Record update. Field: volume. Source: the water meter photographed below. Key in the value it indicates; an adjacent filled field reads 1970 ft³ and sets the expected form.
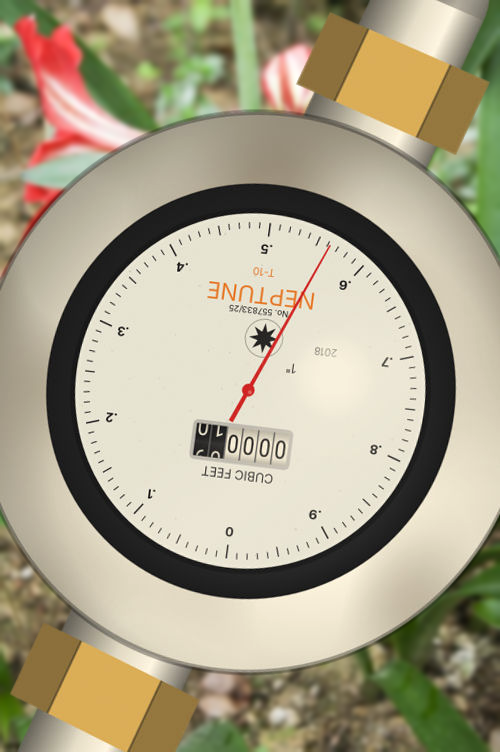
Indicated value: 9.56 ft³
